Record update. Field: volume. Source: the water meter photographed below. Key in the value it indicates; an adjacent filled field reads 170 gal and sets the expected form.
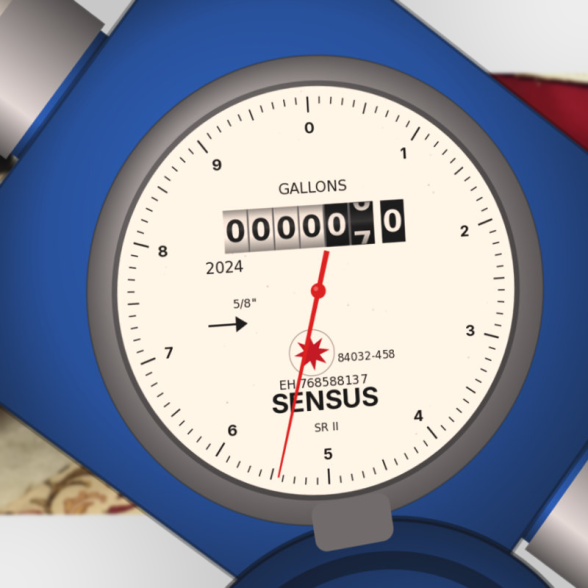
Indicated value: 65.4 gal
